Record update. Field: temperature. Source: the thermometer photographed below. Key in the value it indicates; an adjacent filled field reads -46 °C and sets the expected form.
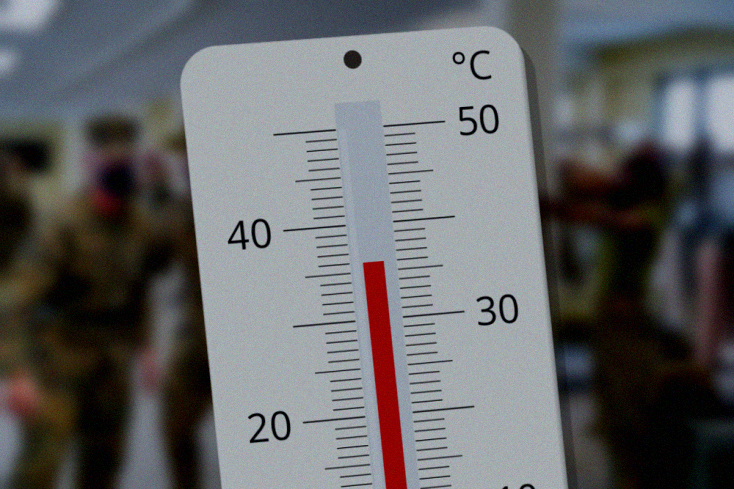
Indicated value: 36 °C
